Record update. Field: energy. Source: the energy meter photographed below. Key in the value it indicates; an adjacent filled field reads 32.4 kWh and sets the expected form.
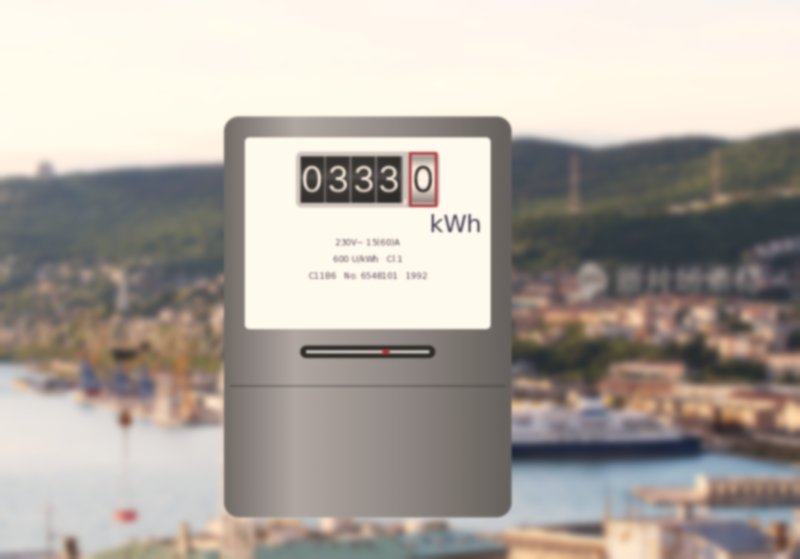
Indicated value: 333.0 kWh
